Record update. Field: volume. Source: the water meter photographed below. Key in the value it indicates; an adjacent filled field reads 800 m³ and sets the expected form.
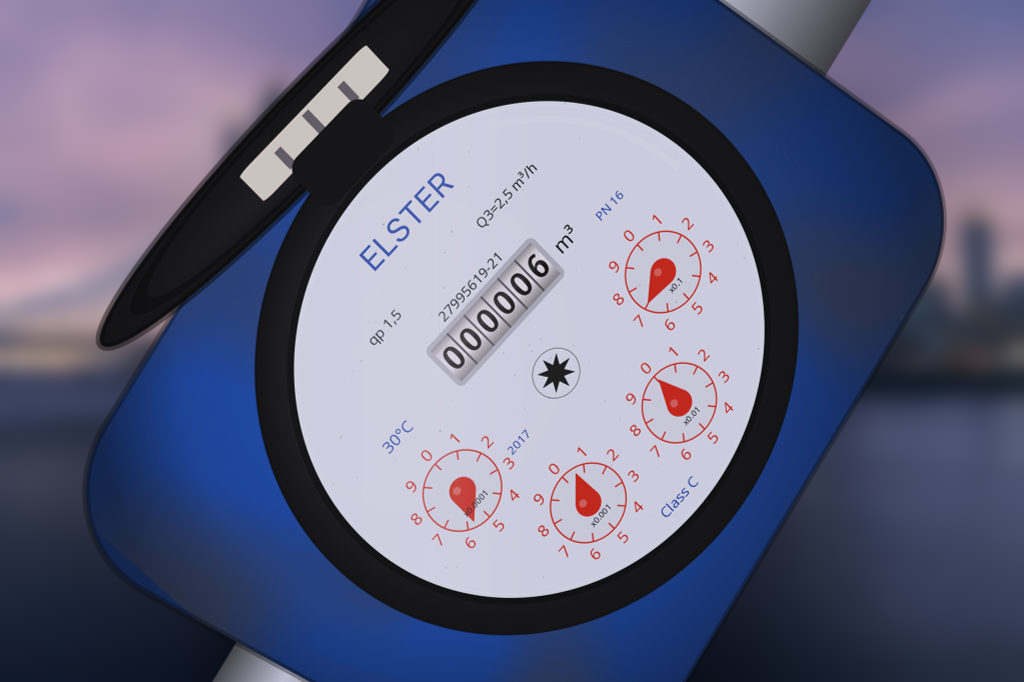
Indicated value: 6.7005 m³
